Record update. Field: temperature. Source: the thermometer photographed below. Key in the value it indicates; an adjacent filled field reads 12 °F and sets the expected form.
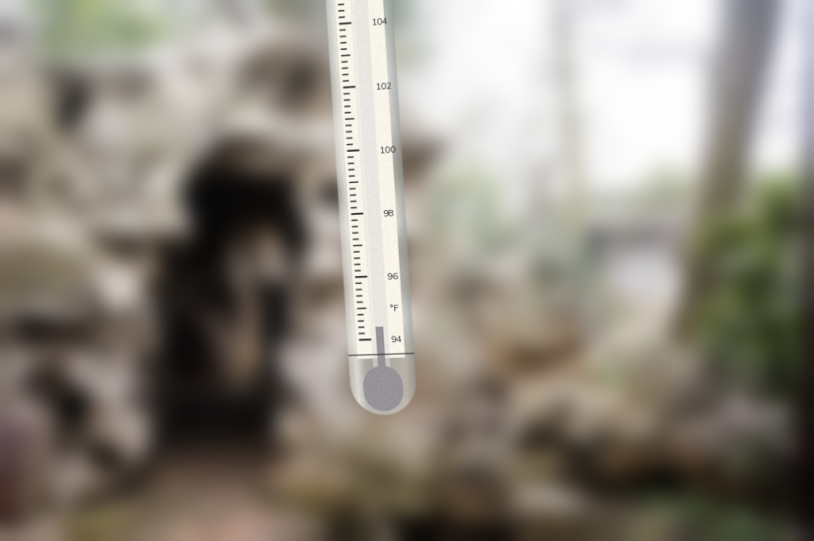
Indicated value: 94.4 °F
